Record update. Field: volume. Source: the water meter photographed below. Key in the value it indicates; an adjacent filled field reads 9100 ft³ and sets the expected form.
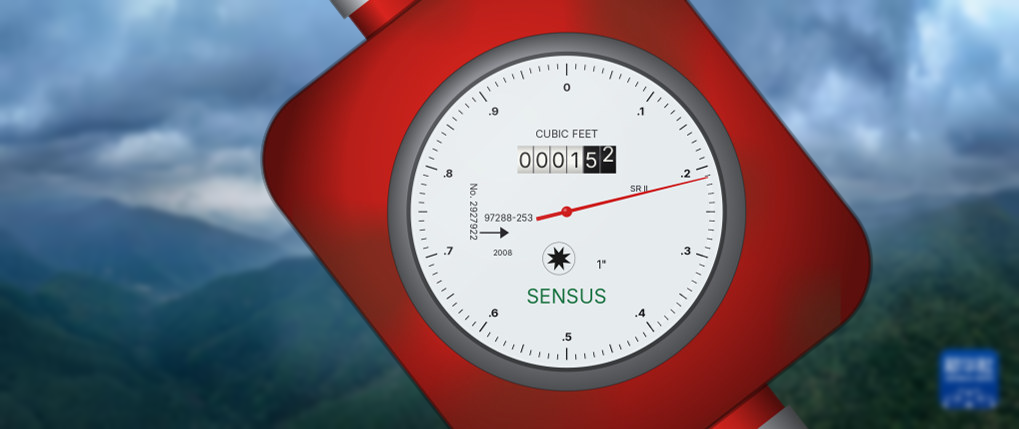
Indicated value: 152.21 ft³
